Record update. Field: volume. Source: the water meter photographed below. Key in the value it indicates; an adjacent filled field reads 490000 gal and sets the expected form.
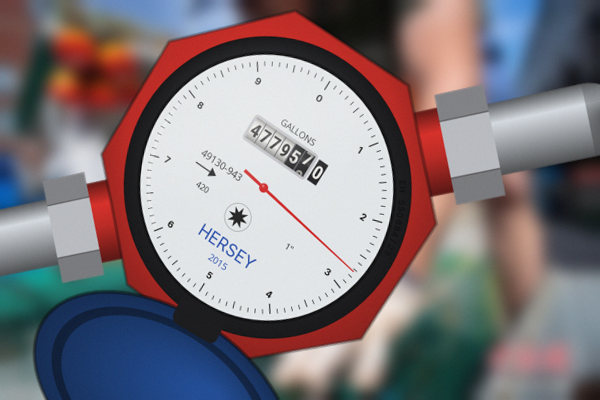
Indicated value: 4779572.7 gal
